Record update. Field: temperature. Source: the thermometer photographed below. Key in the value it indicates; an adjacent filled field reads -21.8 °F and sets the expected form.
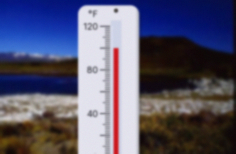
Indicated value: 100 °F
